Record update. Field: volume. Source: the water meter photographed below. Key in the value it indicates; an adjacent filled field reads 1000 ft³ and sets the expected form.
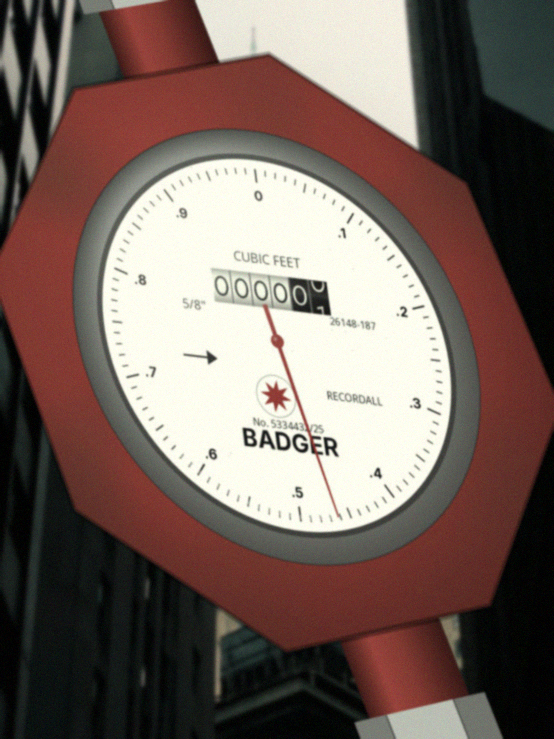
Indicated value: 0.46 ft³
